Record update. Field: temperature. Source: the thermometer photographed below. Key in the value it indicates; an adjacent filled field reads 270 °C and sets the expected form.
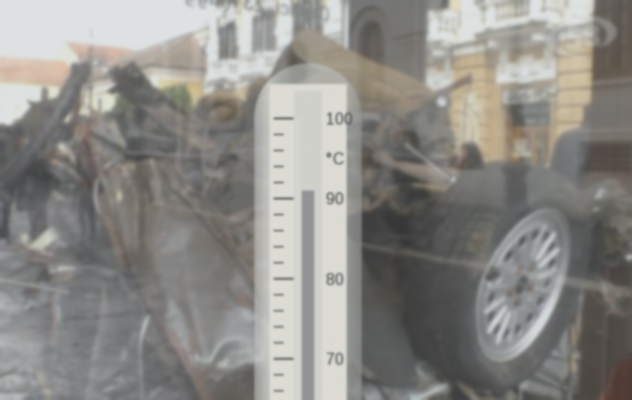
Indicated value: 91 °C
